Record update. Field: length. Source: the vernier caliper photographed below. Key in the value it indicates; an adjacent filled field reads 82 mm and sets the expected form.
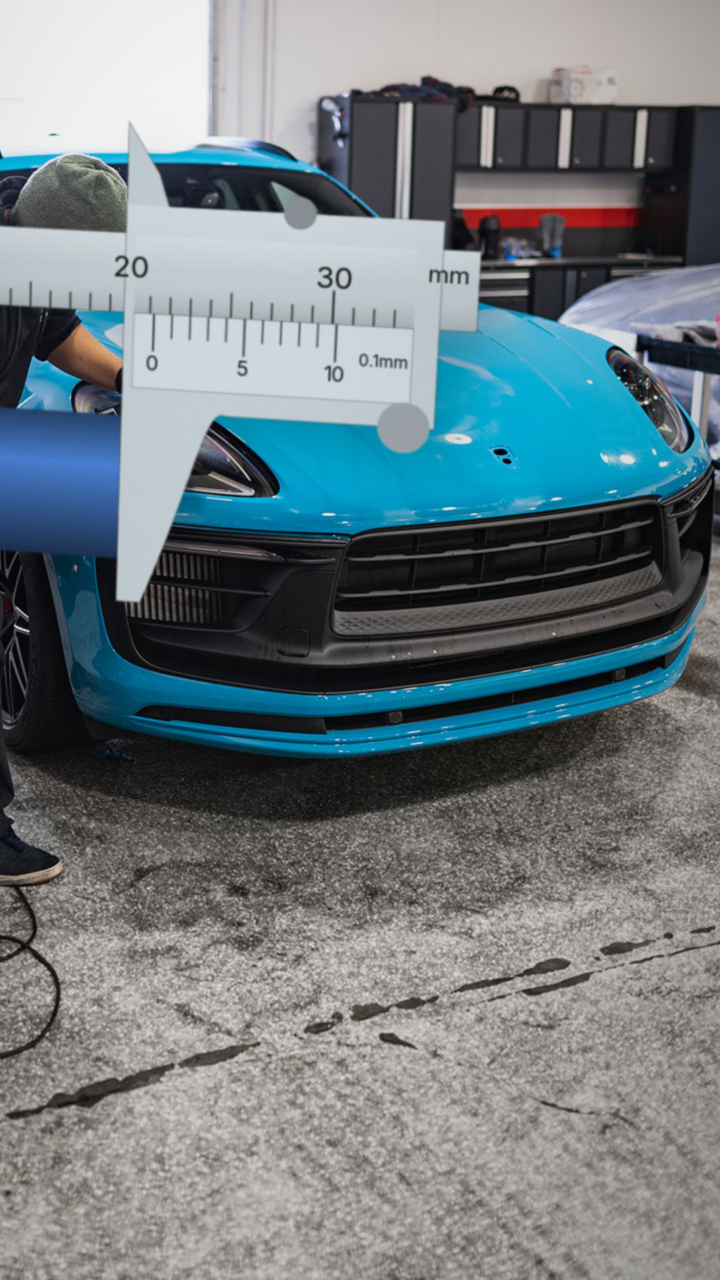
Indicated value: 21.2 mm
